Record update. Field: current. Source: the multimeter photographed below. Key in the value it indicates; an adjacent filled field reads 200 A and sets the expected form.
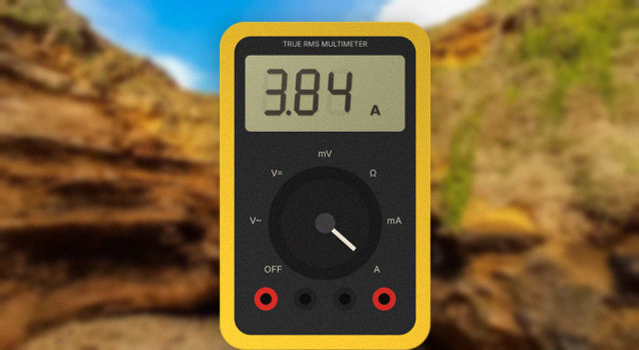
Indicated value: 3.84 A
